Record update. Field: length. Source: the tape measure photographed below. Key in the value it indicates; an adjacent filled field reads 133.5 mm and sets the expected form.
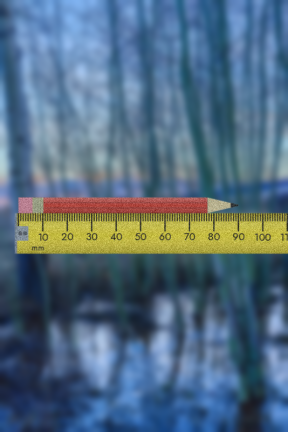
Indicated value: 90 mm
